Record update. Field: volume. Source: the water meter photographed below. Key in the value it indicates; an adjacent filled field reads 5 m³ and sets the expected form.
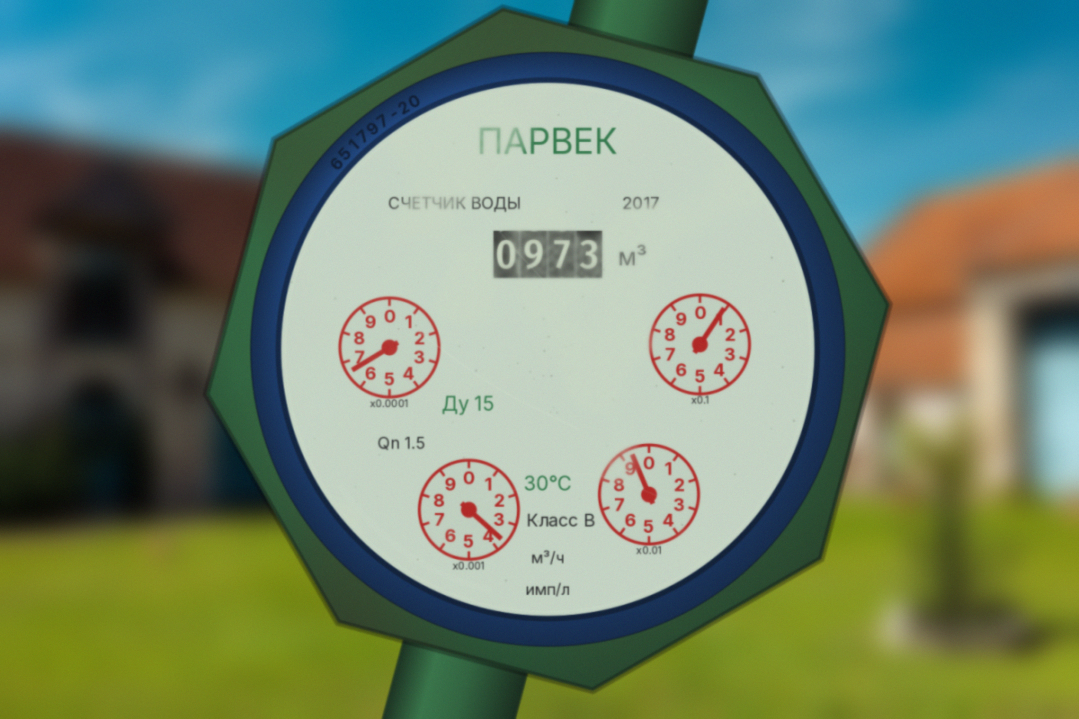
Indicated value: 973.0936 m³
